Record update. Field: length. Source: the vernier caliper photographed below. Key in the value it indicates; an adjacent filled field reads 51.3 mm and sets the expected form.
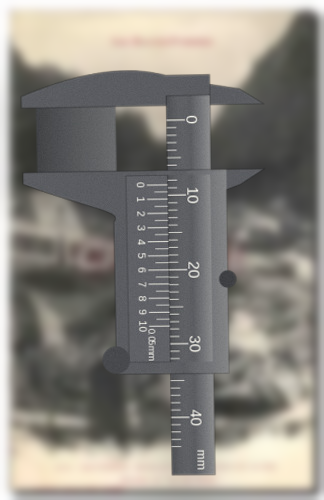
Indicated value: 8.6 mm
